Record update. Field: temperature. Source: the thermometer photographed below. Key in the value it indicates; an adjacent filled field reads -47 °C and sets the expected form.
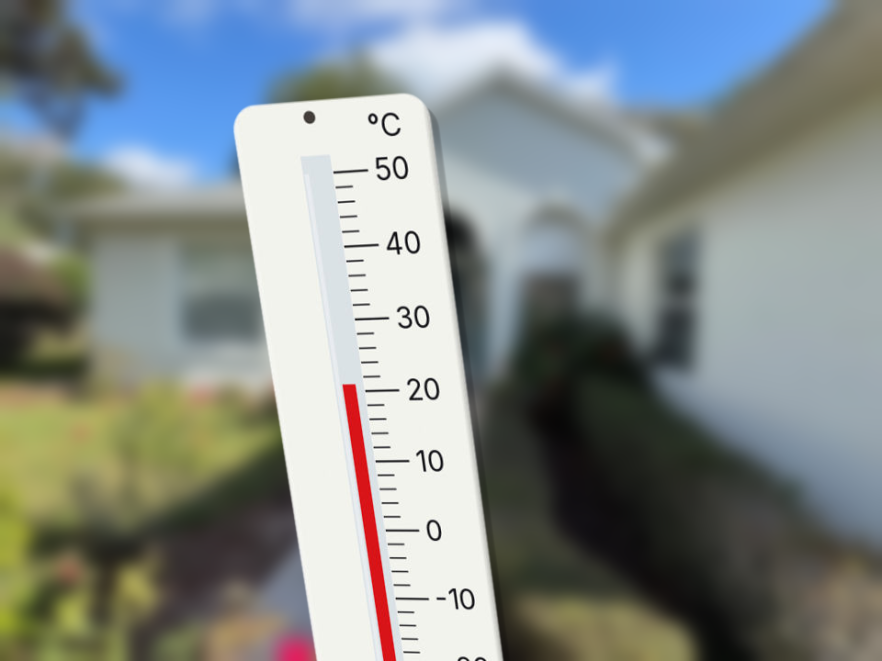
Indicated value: 21 °C
